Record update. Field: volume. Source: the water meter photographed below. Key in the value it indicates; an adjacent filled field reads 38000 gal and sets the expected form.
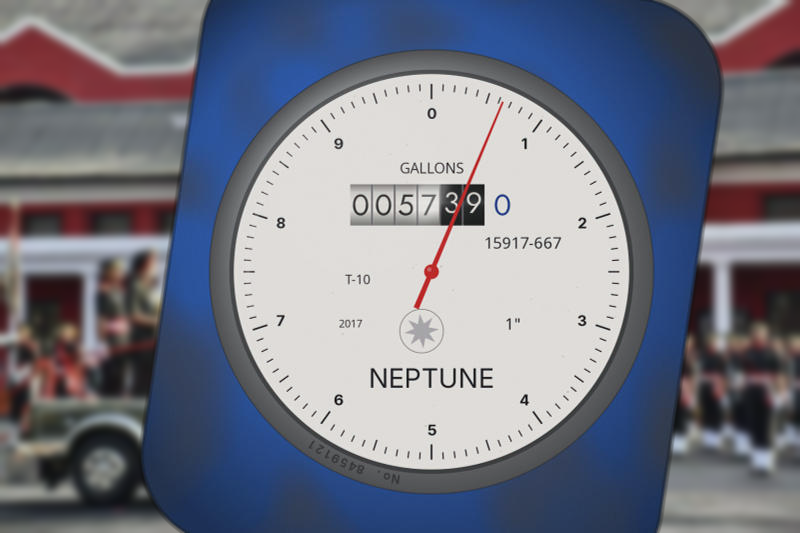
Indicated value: 57390.6 gal
